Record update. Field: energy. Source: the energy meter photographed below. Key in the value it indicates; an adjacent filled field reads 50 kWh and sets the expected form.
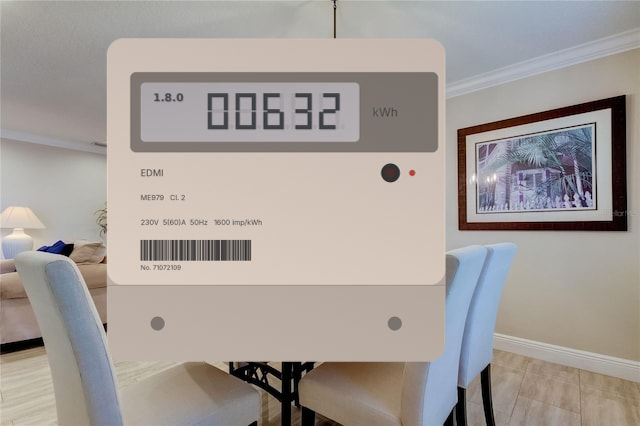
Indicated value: 632 kWh
